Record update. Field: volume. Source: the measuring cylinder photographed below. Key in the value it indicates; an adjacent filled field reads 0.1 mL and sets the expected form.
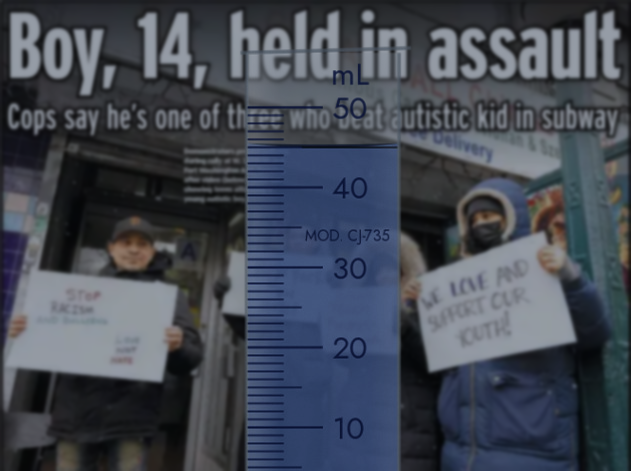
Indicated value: 45 mL
